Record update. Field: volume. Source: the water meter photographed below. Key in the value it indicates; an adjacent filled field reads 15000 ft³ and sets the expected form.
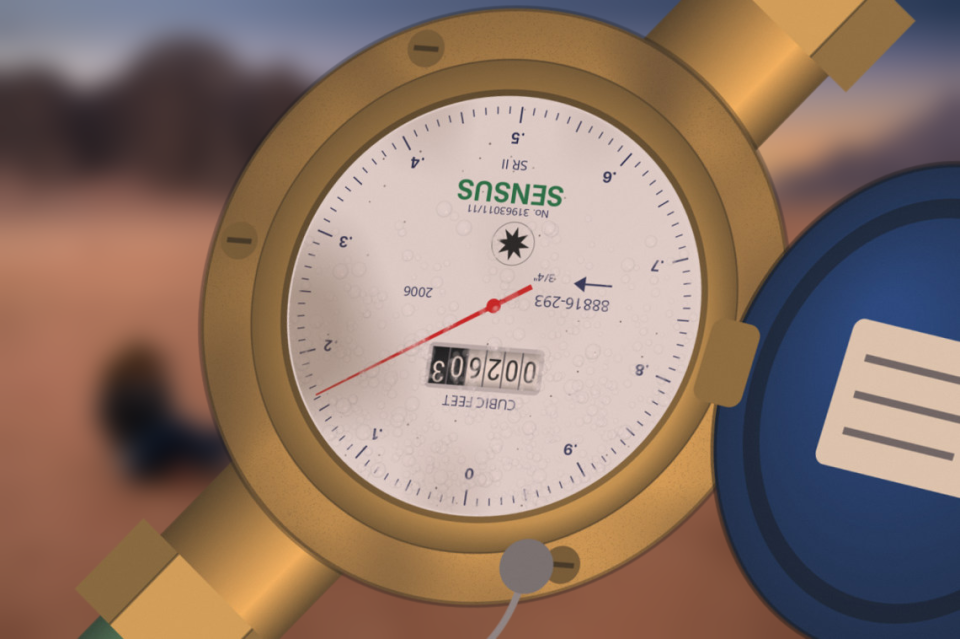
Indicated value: 2603.16 ft³
